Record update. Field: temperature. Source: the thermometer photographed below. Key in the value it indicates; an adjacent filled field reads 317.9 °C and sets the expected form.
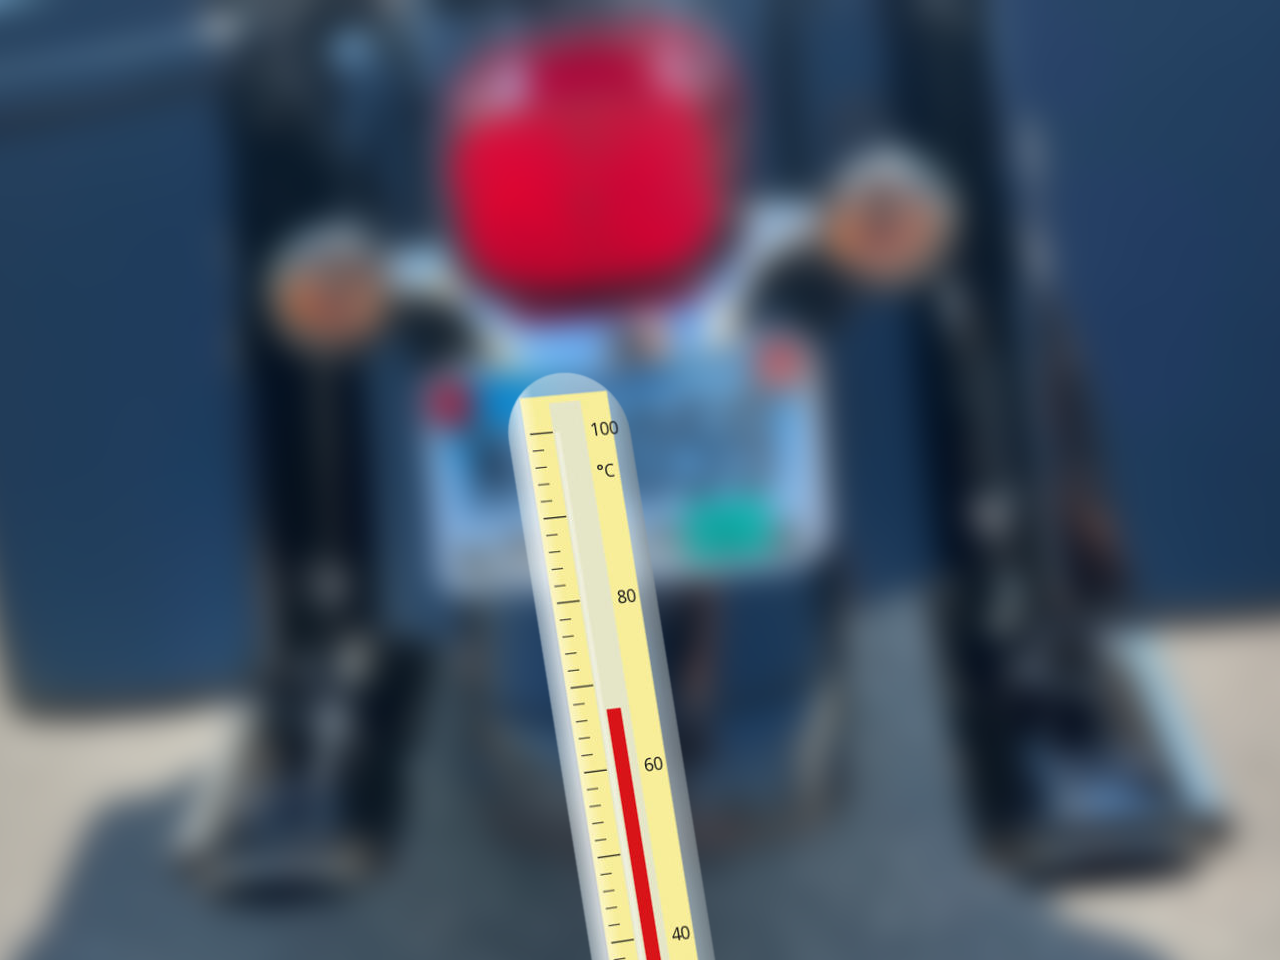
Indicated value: 67 °C
